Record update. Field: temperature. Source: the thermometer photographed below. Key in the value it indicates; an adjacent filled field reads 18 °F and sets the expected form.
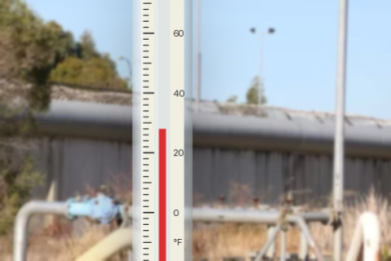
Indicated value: 28 °F
